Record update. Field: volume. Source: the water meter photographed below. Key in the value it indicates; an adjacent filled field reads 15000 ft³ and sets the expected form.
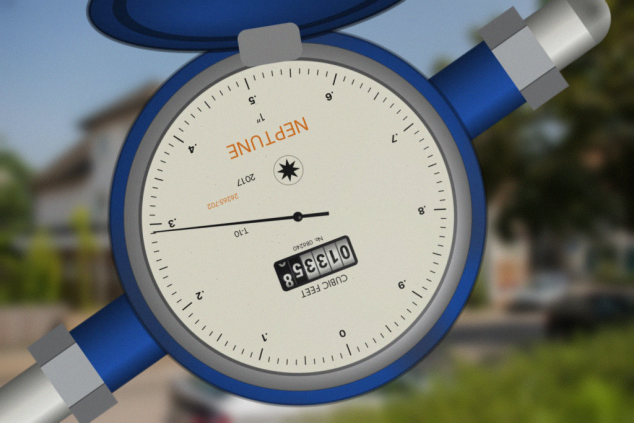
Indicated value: 13358.29 ft³
